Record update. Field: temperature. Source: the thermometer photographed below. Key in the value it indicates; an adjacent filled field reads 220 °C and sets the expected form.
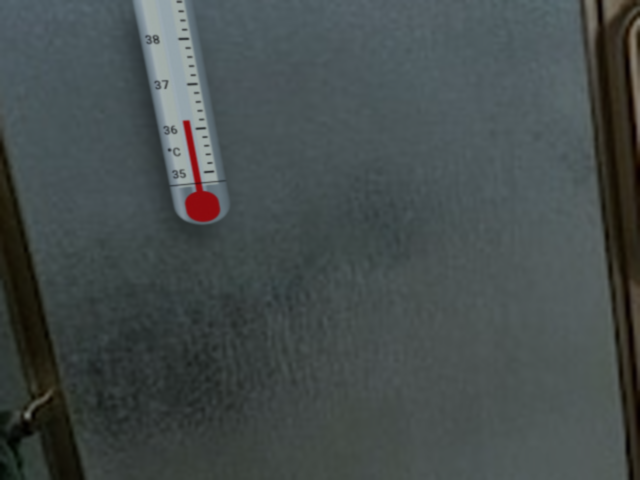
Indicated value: 36.2 °C
